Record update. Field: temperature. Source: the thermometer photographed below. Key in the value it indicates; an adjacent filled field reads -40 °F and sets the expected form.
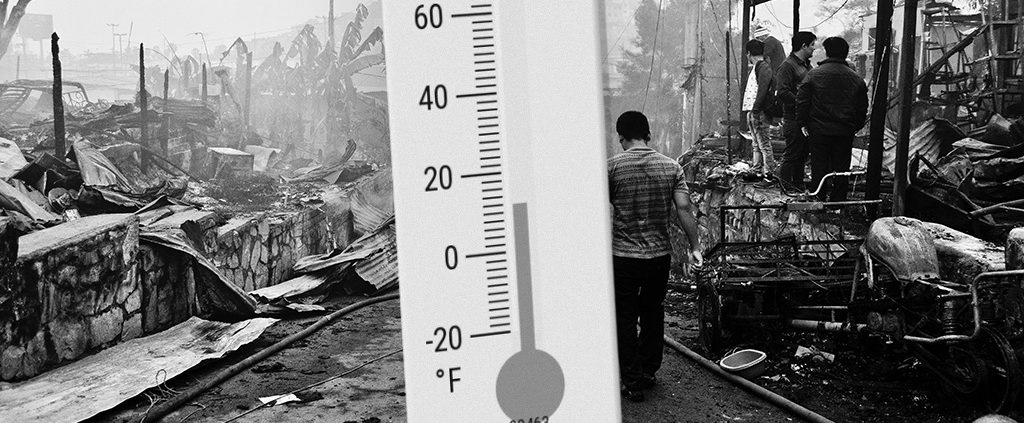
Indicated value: 12 °F
